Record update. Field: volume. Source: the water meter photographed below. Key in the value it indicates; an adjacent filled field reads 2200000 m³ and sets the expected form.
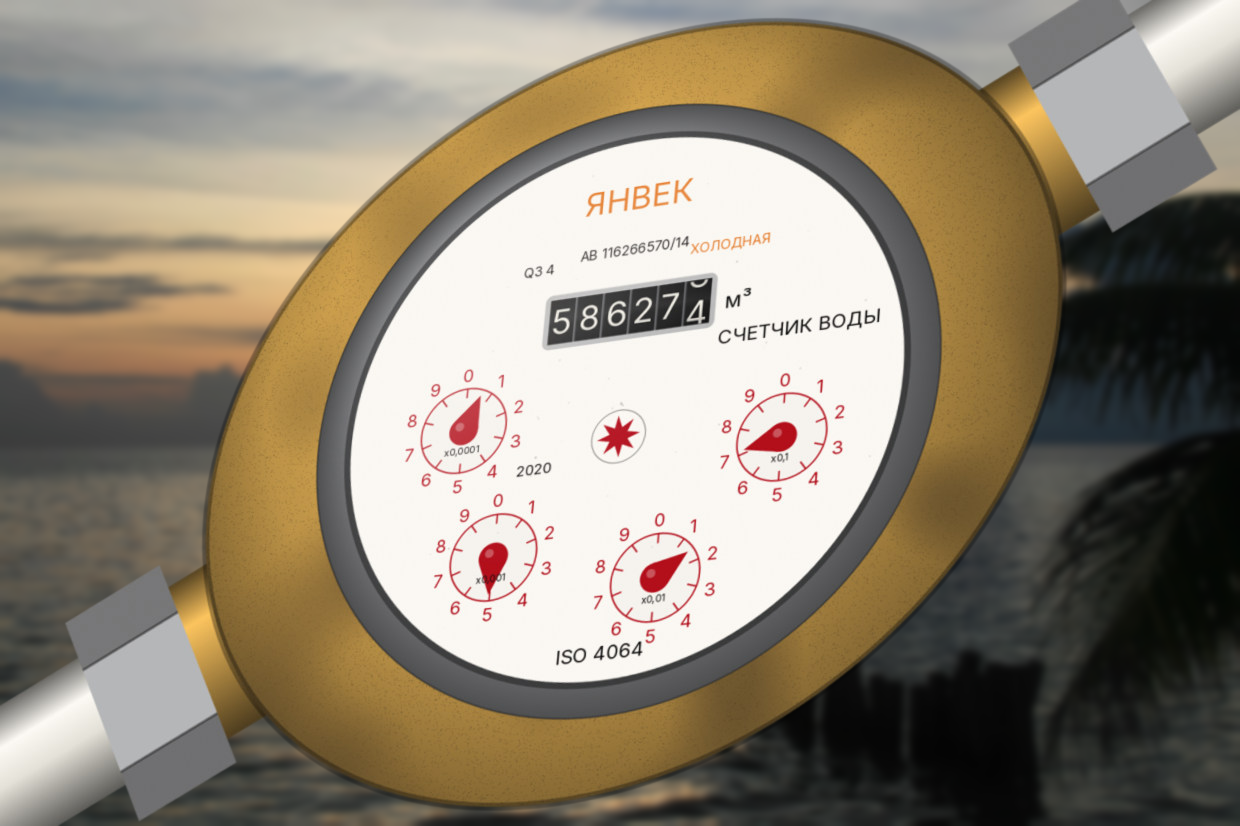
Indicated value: 586273.7150 m³
